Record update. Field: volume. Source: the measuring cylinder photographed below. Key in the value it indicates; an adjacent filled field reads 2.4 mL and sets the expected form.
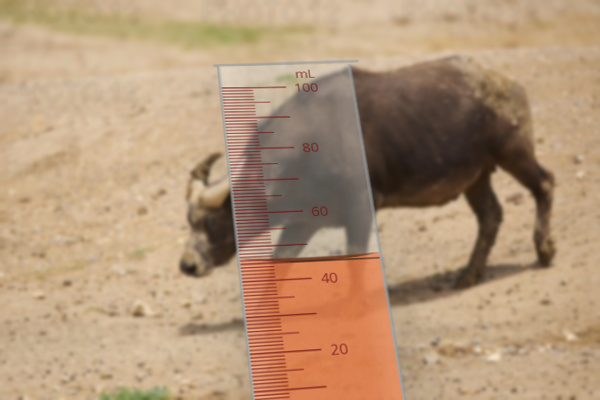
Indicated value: 45 mL
